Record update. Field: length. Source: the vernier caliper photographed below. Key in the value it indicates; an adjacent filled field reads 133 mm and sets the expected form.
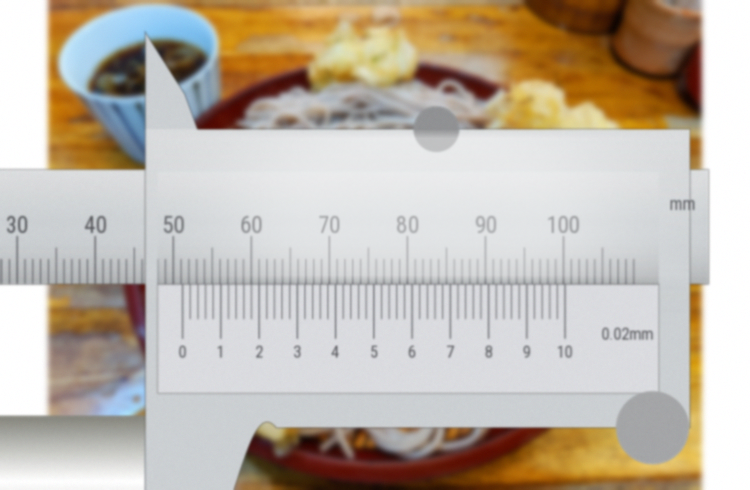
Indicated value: 51.2 mm
